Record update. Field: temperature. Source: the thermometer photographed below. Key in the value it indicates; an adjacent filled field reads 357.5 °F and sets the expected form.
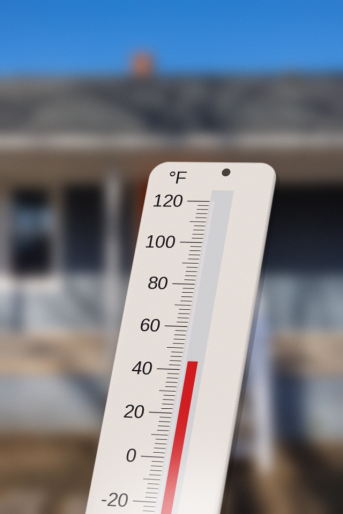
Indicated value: 44 °F
